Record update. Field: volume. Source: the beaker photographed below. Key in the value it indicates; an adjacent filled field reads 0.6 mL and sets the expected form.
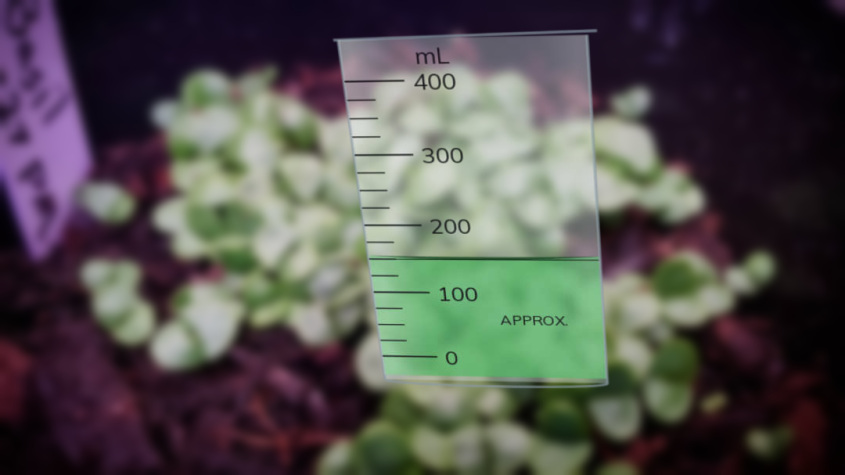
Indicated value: 150 mL
